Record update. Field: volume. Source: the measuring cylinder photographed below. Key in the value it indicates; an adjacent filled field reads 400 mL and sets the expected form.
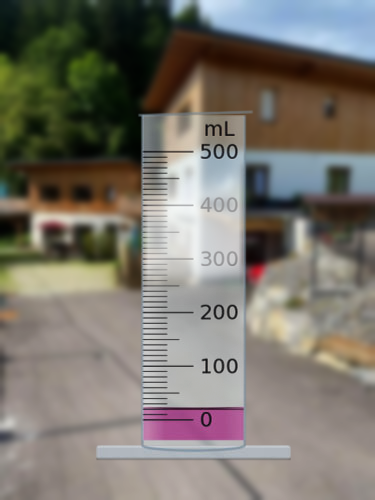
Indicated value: 20 mL
